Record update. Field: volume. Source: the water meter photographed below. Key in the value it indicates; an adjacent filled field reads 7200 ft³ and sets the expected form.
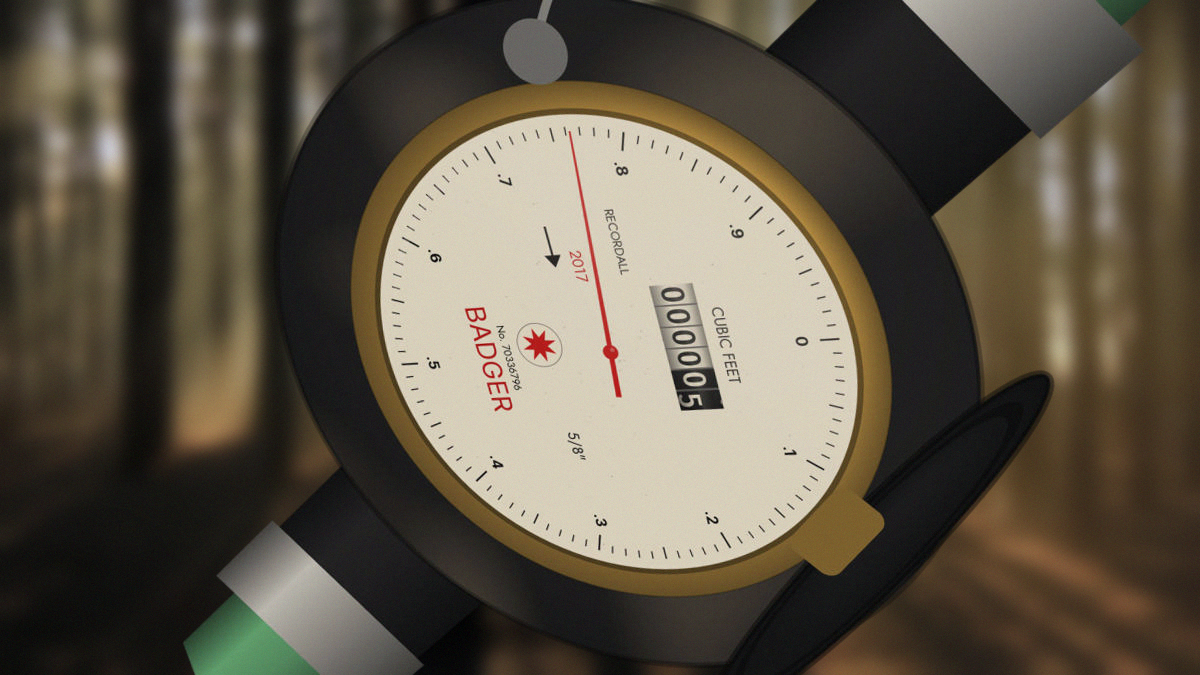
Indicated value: 4.76 ft³
